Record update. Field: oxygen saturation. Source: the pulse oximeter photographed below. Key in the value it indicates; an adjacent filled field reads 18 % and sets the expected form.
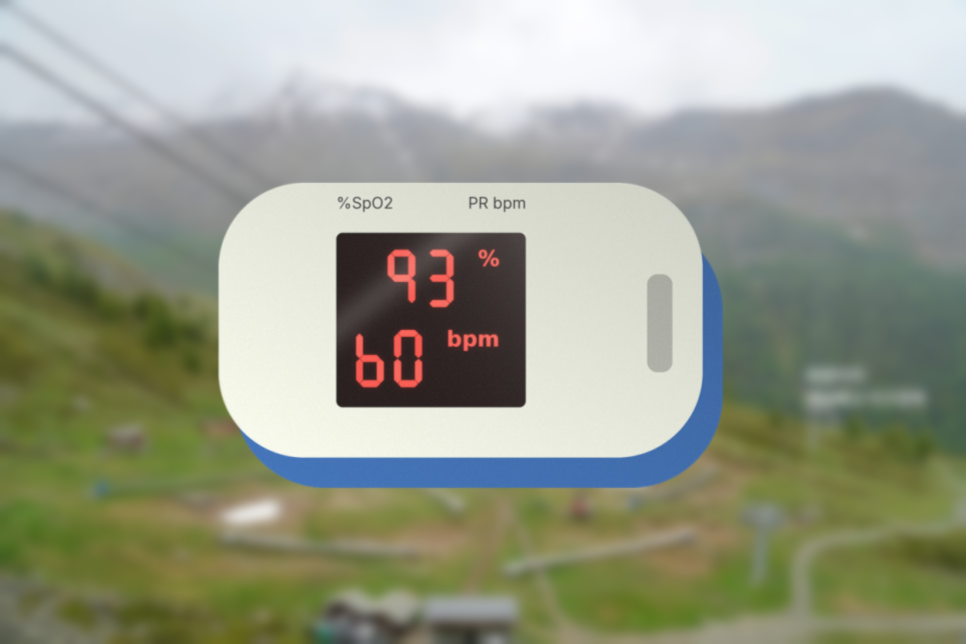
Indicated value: 93 %
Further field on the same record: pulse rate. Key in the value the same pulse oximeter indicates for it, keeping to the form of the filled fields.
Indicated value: 60 bpm
